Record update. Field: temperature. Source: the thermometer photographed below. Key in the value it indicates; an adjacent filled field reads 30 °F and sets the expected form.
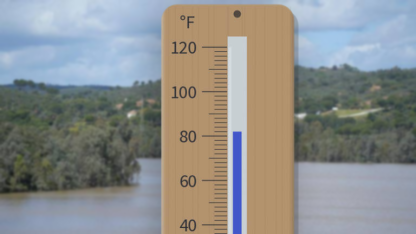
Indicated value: 82 °F
